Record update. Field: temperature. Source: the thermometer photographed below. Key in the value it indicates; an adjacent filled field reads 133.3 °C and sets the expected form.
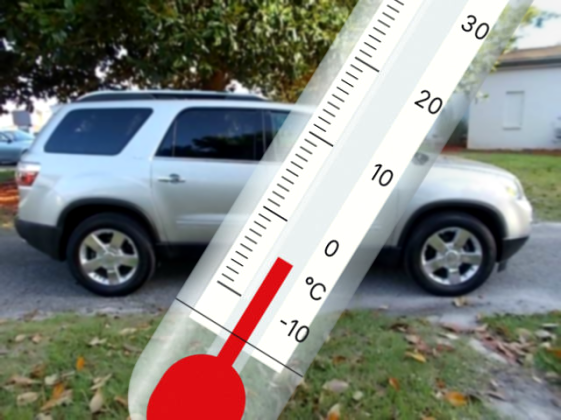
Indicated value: -4 °C
